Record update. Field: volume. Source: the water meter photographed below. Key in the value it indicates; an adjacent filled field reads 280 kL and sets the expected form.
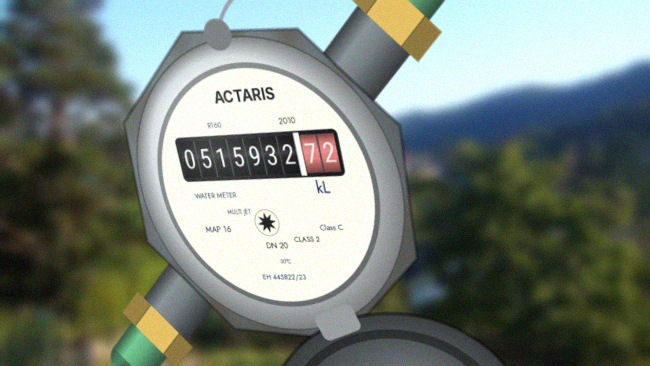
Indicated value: 515932.72 kL
